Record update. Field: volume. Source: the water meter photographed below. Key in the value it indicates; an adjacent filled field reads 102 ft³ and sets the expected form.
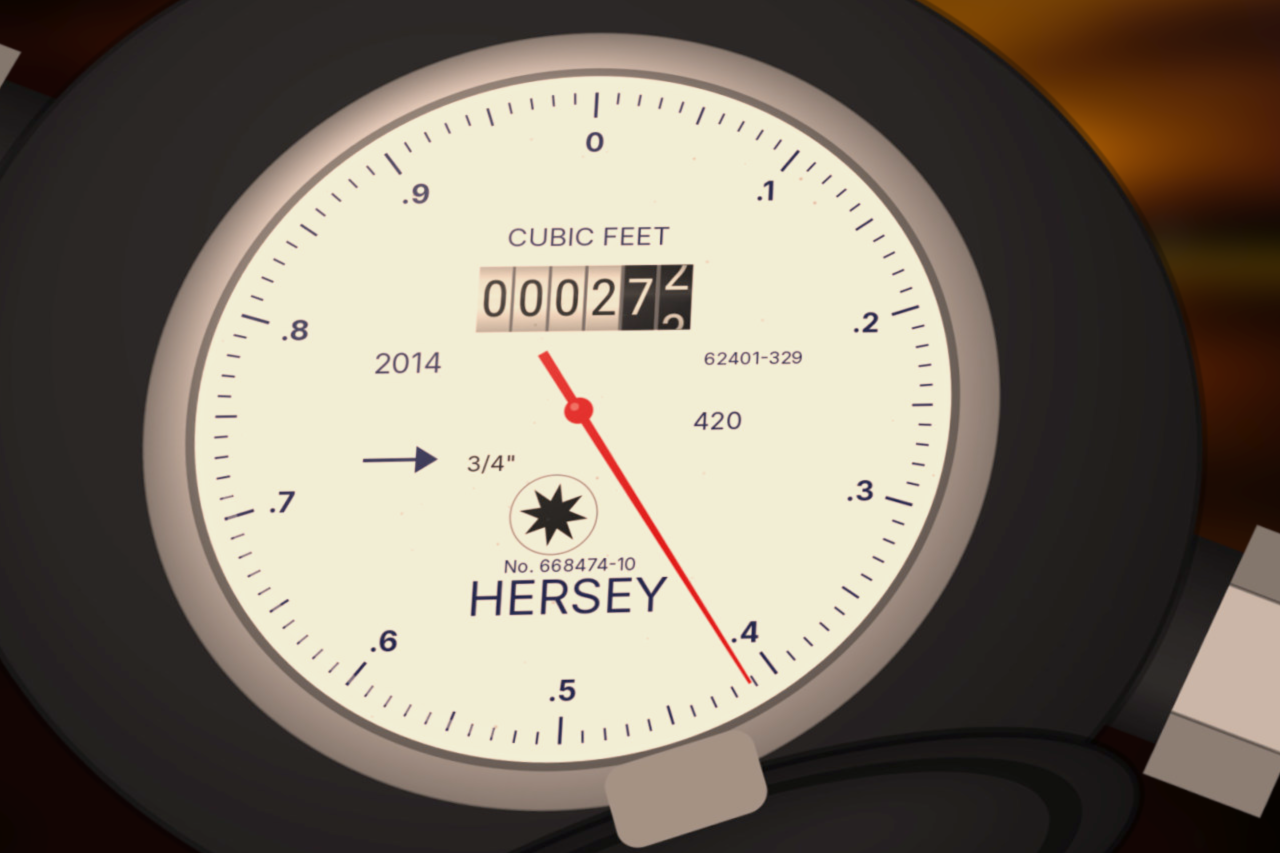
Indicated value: 272.41 ft³
